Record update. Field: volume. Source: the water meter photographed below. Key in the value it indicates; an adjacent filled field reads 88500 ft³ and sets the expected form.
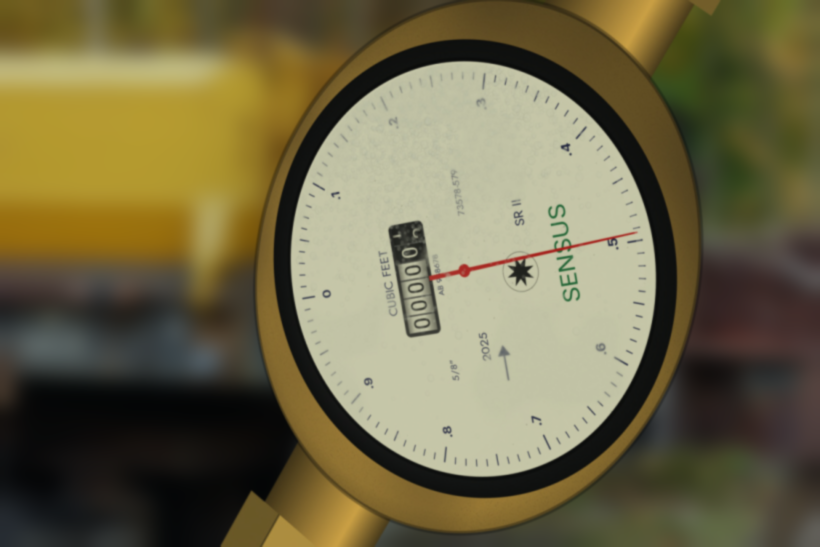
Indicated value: 1.49 ft³
